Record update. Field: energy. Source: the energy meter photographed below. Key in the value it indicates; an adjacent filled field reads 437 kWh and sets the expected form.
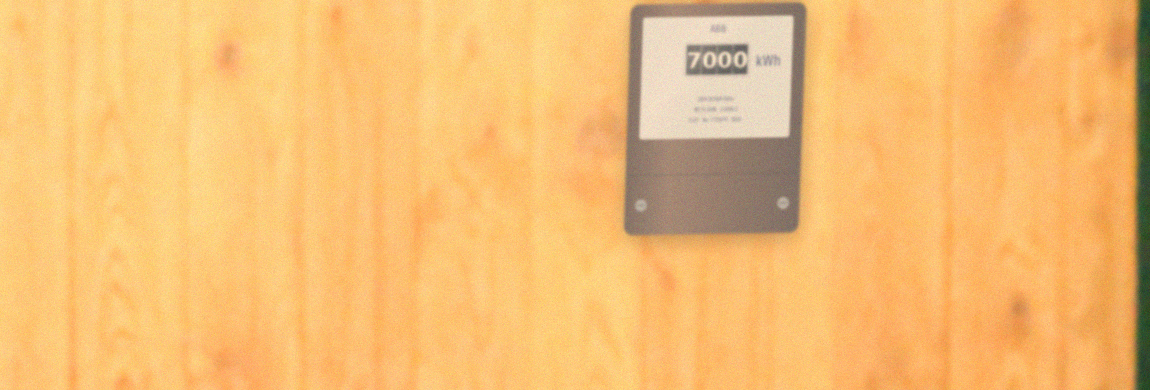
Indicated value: 7000 kWh
